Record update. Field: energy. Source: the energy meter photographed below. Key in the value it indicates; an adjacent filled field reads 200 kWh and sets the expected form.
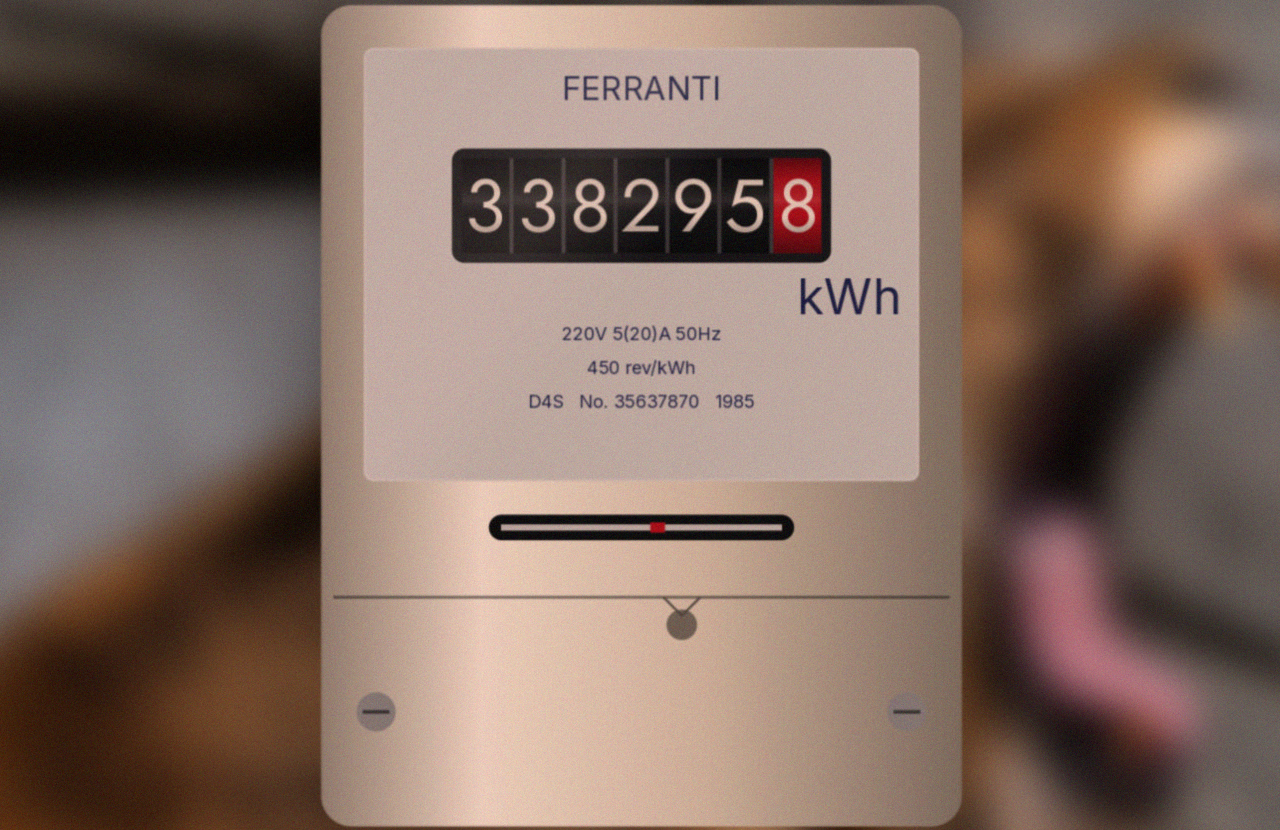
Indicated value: 338295.8 kWh
